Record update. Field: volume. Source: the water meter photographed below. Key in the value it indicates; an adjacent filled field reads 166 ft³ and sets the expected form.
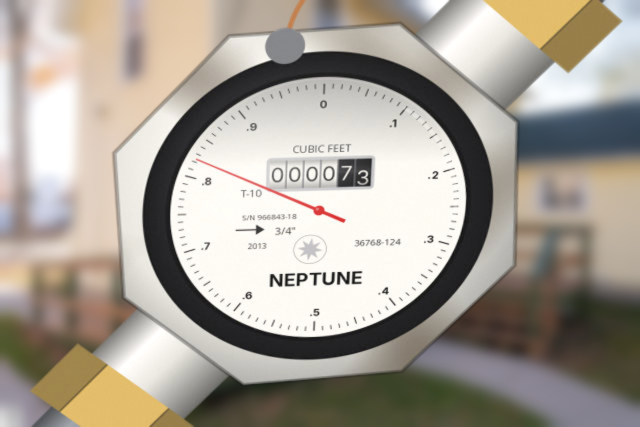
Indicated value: 72.82 ft³
